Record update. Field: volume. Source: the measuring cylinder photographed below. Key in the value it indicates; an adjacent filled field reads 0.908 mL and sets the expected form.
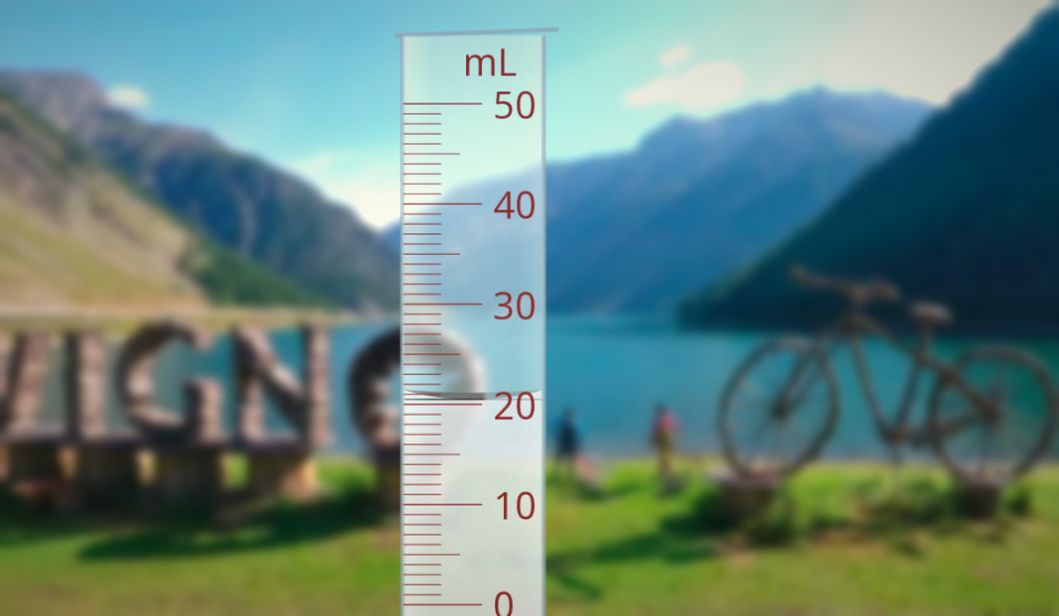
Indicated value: 20.5 mL
